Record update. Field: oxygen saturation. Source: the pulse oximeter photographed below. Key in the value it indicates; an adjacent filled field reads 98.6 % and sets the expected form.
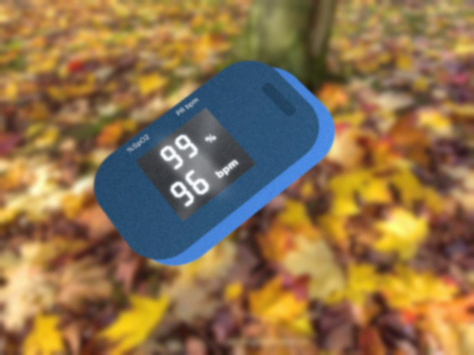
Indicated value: 99 %
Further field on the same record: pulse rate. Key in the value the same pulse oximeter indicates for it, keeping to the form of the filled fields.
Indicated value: 96 bpm
